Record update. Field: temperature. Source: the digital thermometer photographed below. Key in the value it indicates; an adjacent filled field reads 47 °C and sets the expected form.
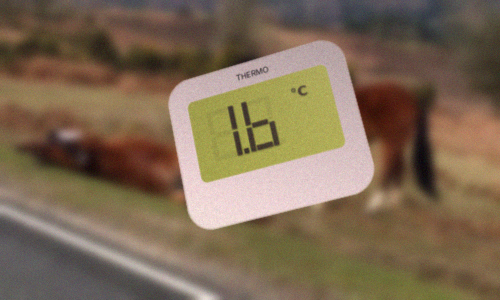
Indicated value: 1.6 °C
